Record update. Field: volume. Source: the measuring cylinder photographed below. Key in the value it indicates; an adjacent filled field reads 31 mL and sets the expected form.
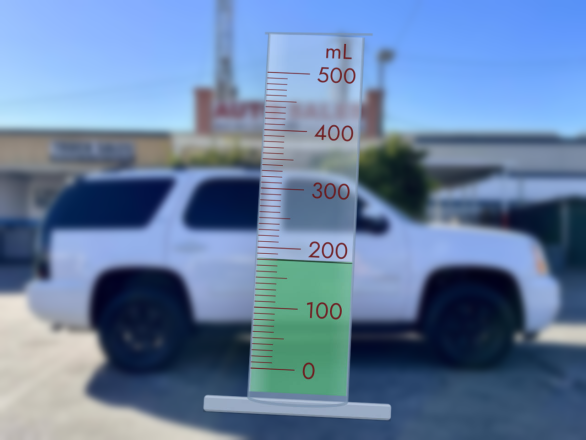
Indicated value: 180 mL
